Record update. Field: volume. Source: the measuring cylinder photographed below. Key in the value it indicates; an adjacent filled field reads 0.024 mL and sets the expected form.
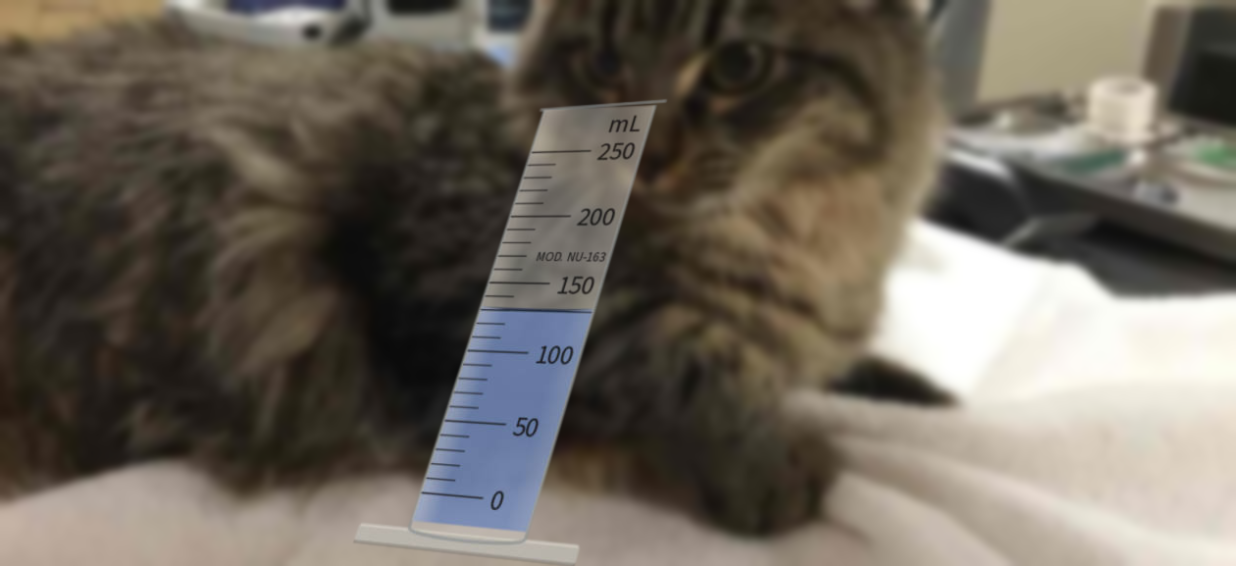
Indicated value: 130 mL
